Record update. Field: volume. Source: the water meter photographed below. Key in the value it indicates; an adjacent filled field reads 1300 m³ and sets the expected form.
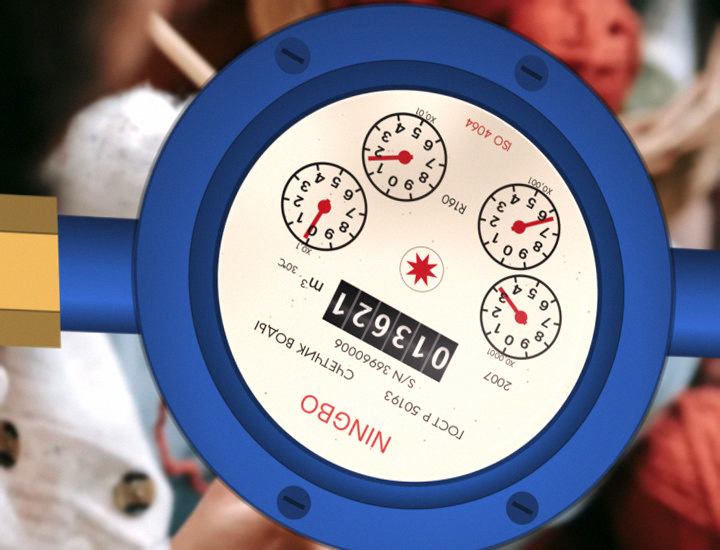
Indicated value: 13621.0163 m³
